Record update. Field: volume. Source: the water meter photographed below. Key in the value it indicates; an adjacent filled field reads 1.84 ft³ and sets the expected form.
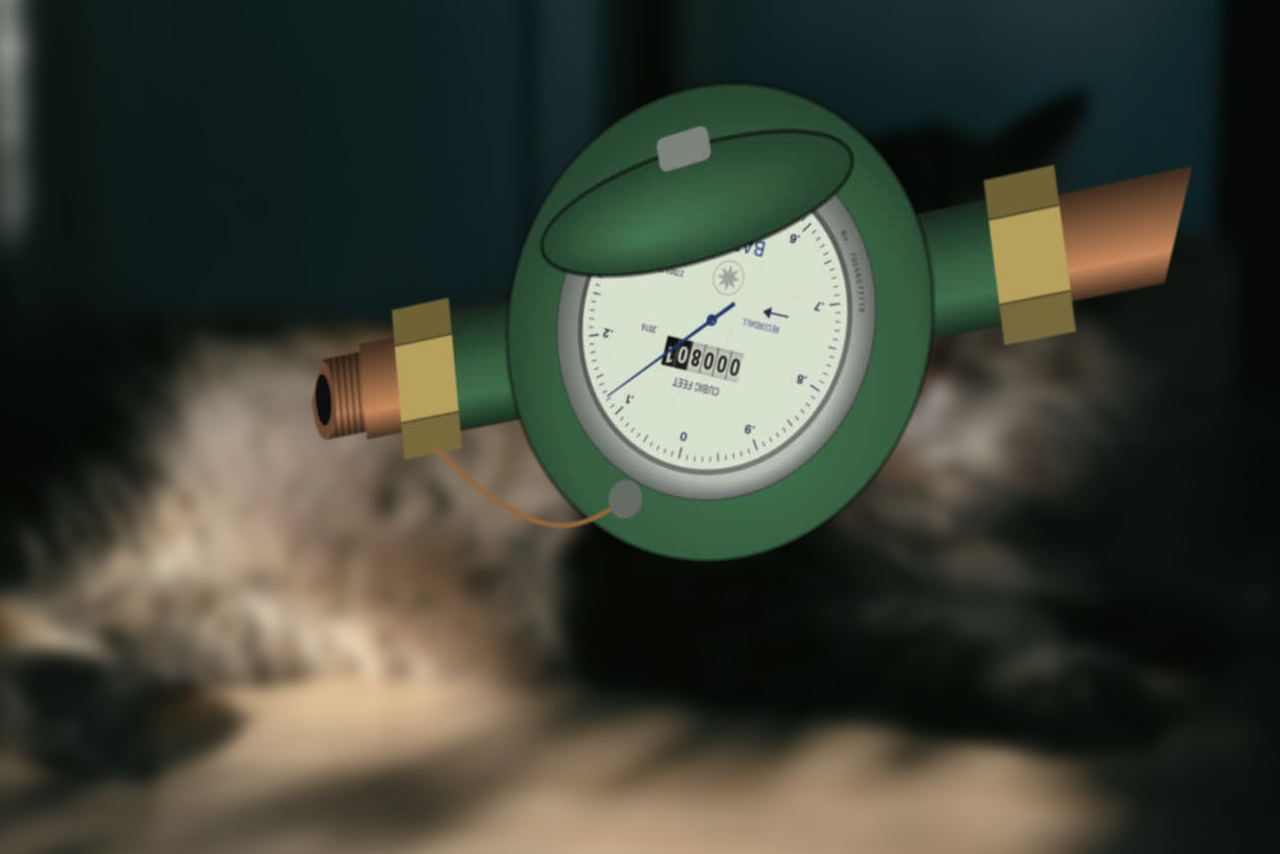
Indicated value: 801.12 ft³
